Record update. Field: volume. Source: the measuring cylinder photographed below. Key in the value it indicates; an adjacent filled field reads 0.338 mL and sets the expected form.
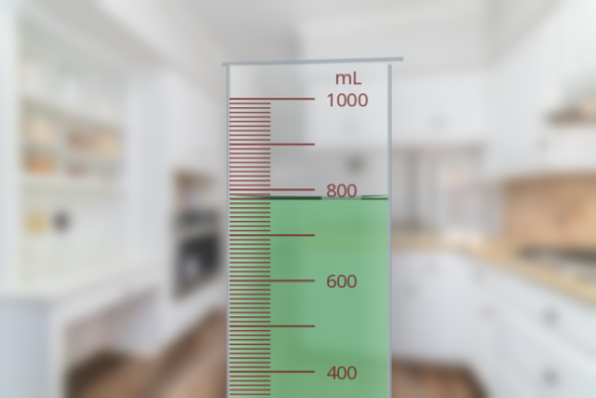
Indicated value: 780 mL
